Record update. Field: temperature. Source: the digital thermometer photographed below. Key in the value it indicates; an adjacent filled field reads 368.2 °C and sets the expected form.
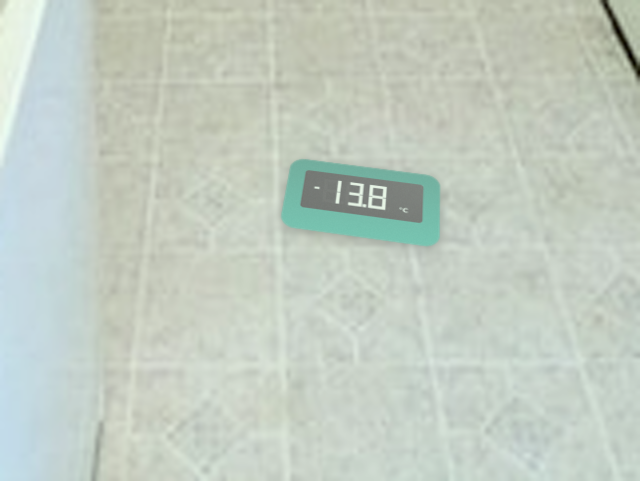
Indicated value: -13.8 °C
